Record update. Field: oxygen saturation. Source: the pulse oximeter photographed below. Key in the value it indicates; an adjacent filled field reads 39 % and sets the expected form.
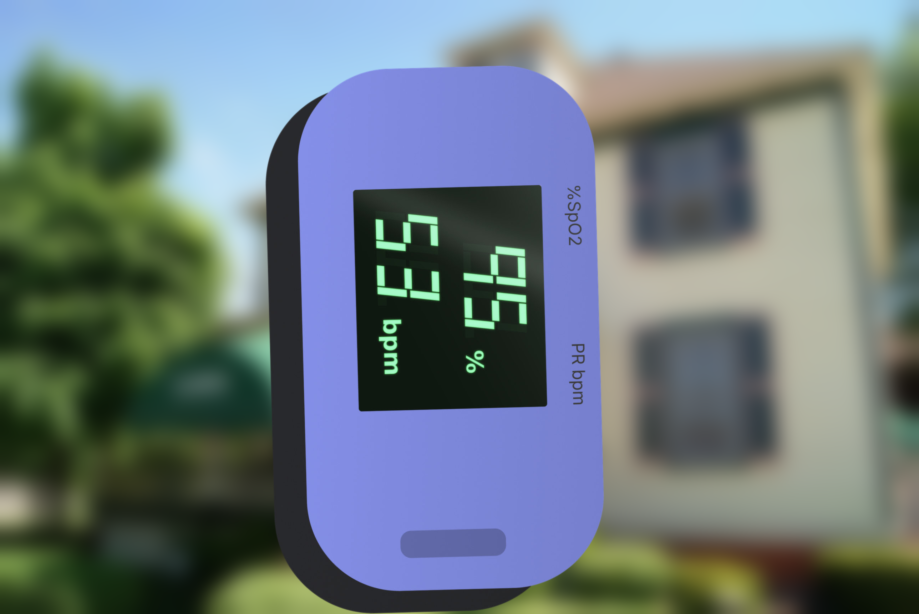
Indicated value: 95 %
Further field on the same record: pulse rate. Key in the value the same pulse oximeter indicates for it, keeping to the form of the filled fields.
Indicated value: 53 bpm
